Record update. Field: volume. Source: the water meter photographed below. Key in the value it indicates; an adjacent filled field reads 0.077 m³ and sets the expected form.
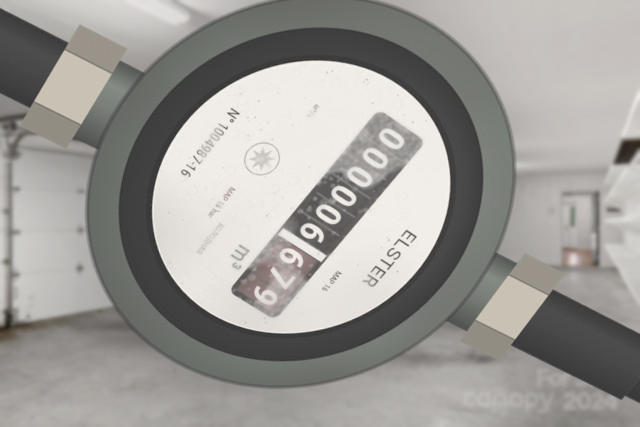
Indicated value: 6.679 m³
